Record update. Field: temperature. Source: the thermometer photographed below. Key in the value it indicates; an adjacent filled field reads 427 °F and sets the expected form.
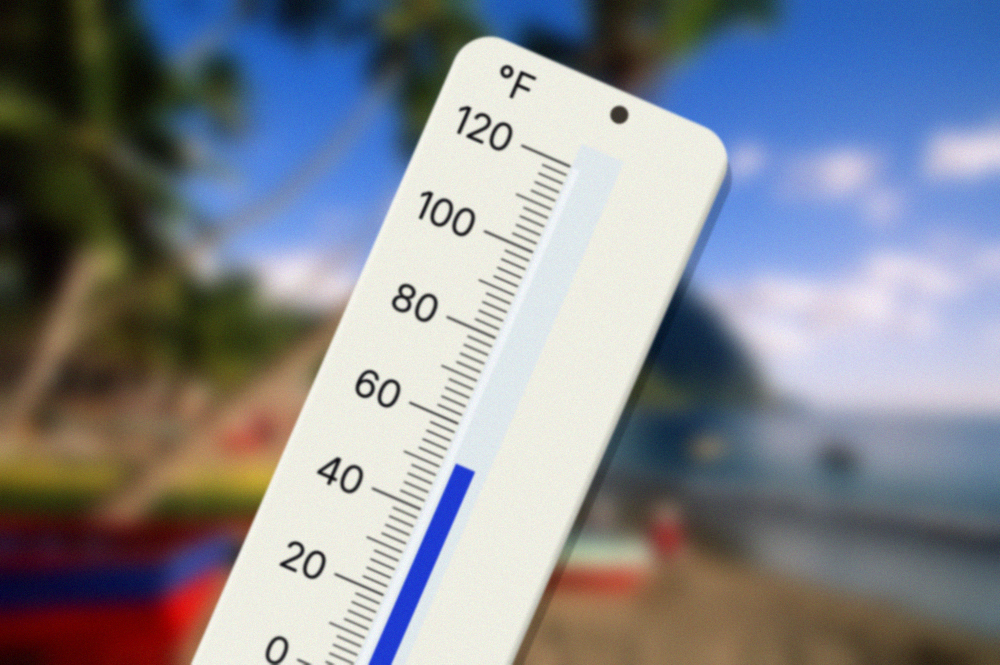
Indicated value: 52 °F
